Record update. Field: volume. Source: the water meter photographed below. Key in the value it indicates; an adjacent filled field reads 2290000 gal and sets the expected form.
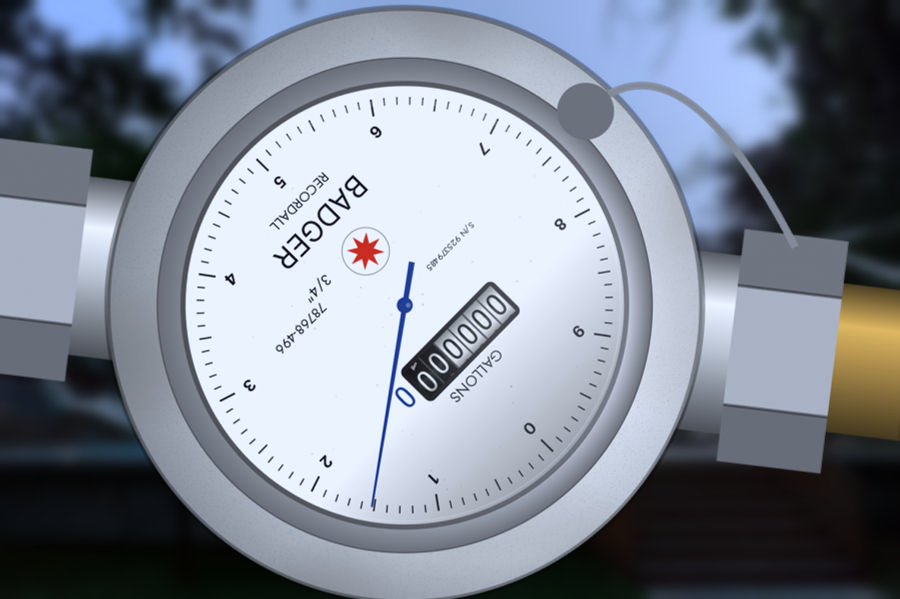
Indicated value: 1.5 gal
